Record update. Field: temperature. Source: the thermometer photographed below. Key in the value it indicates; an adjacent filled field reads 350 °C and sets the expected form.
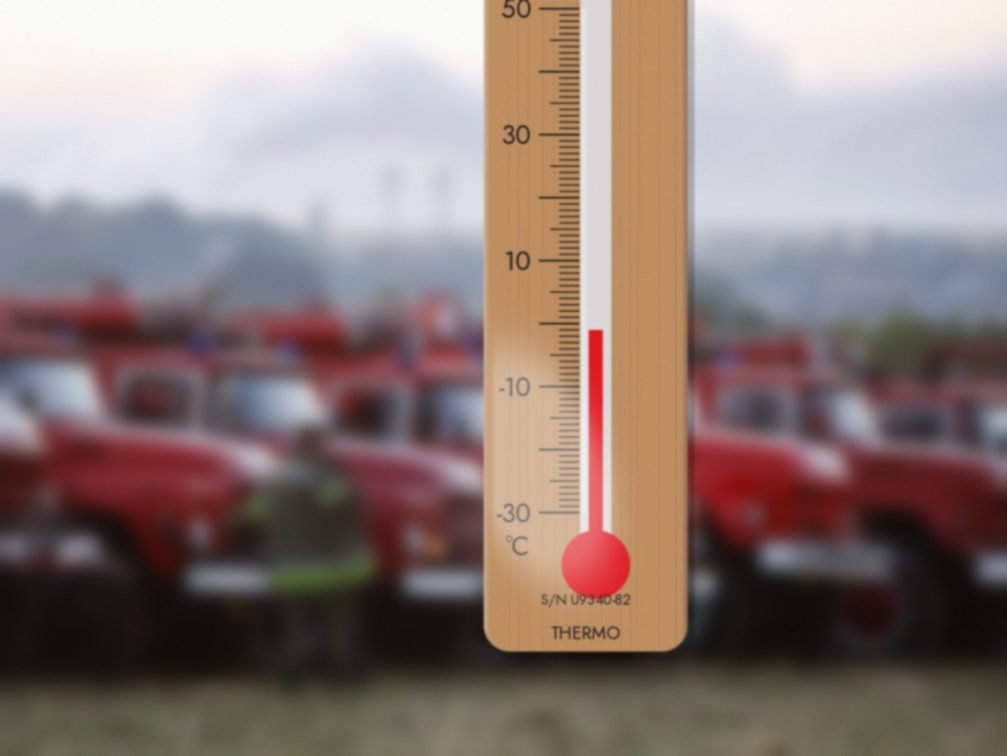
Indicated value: -1 °C
